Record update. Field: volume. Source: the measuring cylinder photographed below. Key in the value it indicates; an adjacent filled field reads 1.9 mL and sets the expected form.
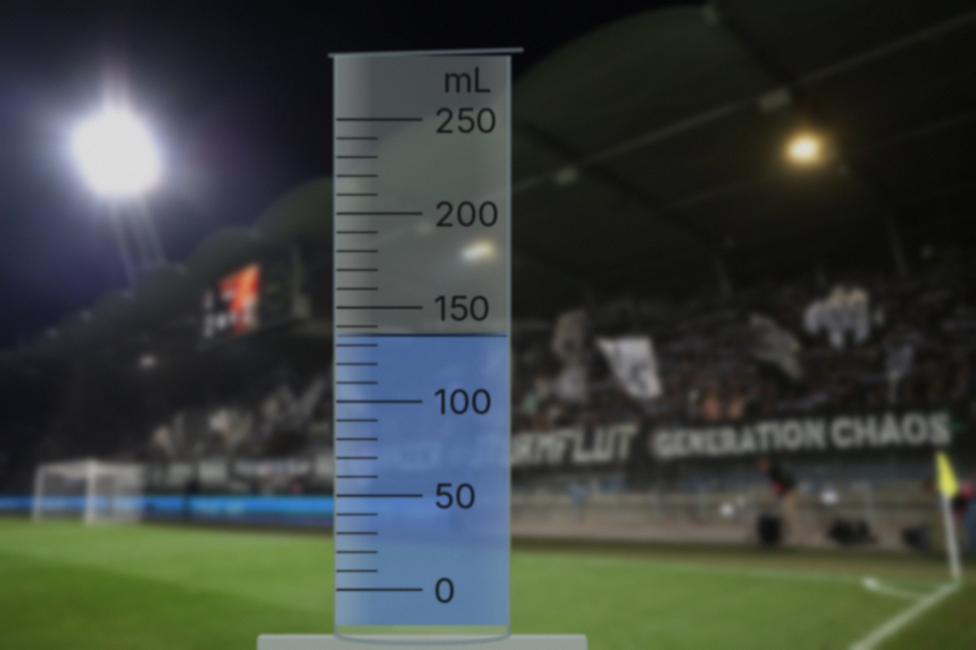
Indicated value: 135 mL
